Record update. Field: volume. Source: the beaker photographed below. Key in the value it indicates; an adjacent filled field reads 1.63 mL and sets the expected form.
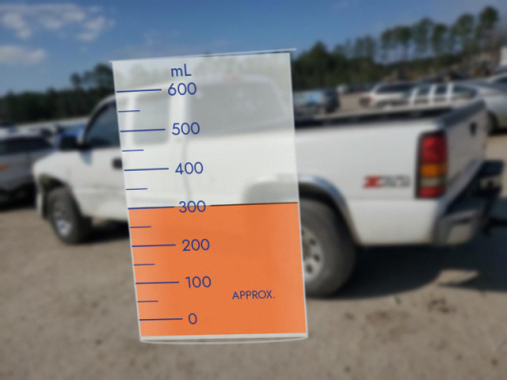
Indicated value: 300 mL
